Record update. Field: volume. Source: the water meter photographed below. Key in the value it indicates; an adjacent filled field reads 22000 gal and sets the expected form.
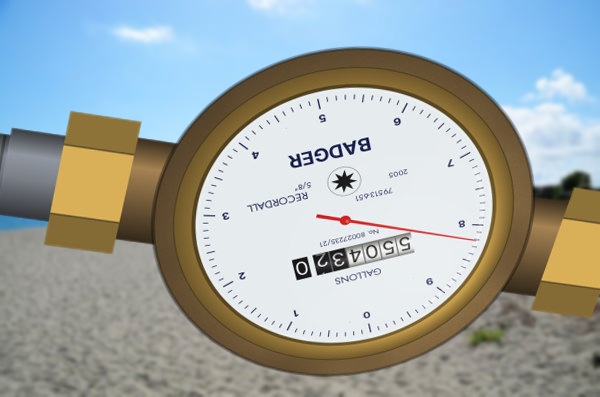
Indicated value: 5504318.2 gal
